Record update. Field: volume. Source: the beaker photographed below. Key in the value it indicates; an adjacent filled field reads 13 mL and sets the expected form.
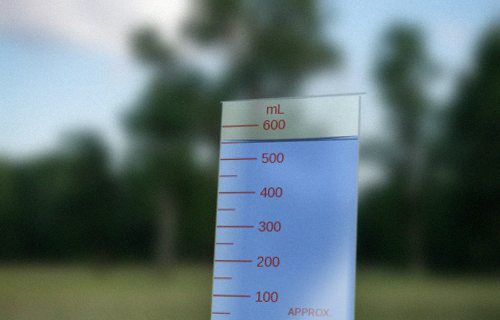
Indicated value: 550 mL
